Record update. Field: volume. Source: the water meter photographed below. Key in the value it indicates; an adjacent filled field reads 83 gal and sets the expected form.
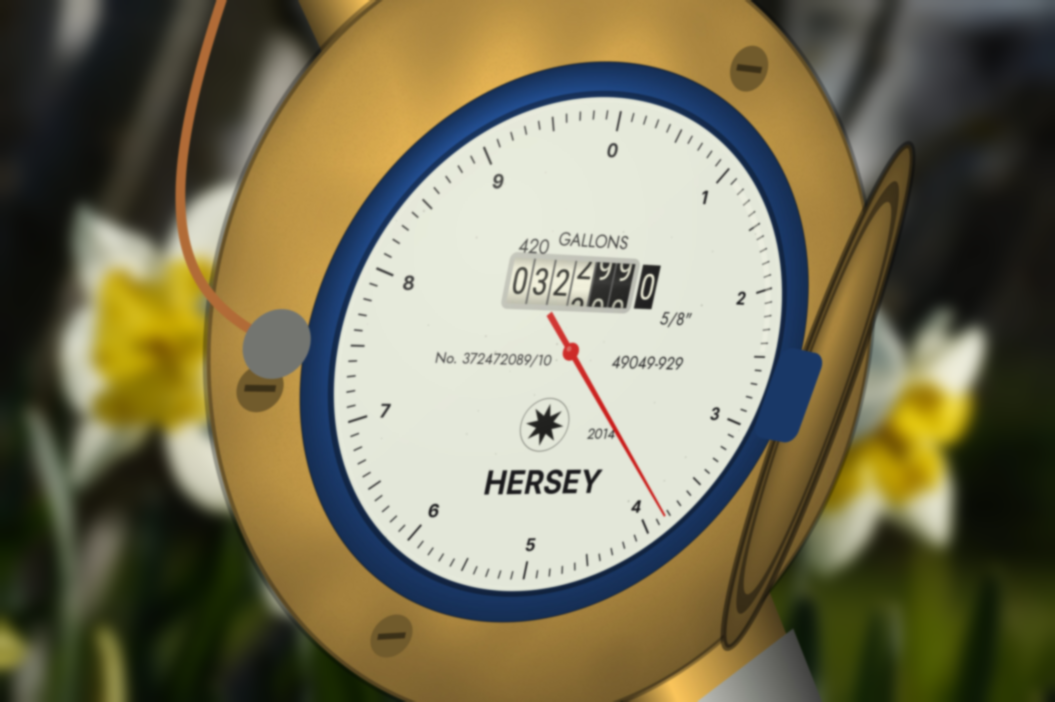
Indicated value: 322993.8 gal
